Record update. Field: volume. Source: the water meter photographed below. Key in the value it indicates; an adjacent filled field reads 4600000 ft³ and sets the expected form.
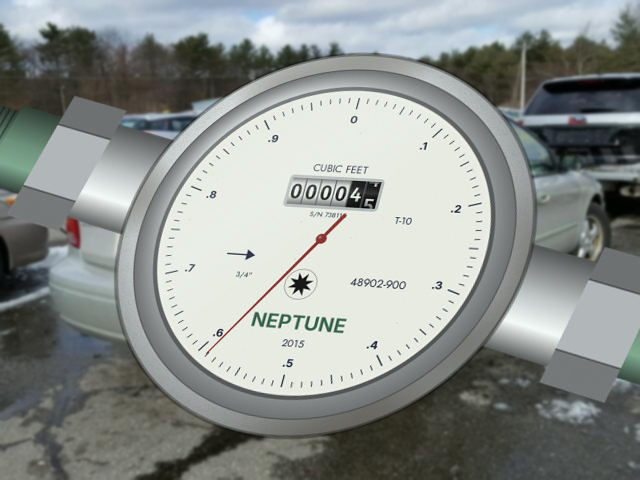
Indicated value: 44.59 ft³
